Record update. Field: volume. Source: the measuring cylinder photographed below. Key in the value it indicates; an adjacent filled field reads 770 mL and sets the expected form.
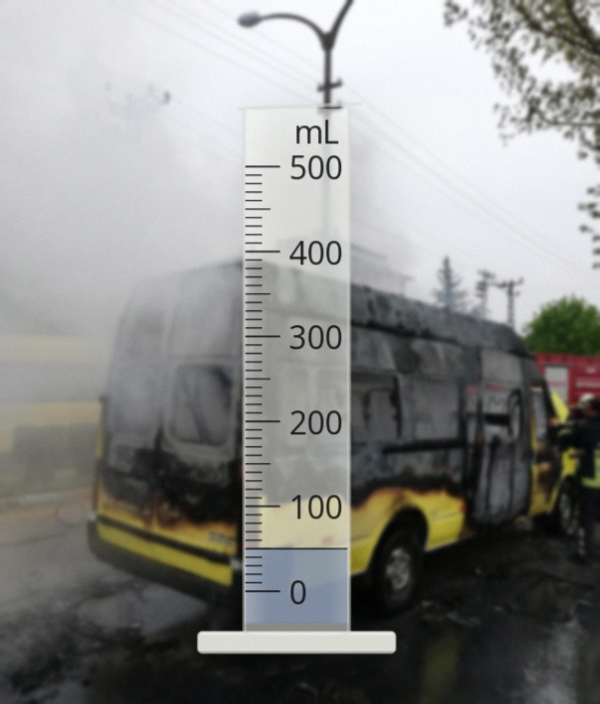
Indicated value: 50 mL
